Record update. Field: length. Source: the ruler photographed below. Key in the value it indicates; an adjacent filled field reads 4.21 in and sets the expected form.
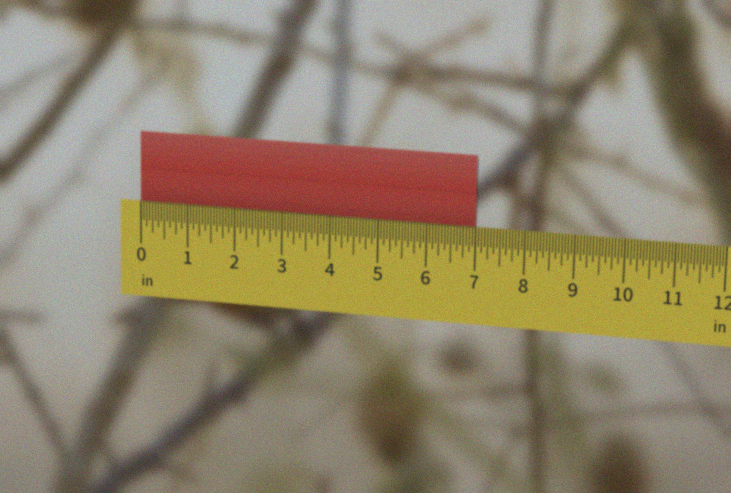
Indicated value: 7 in
